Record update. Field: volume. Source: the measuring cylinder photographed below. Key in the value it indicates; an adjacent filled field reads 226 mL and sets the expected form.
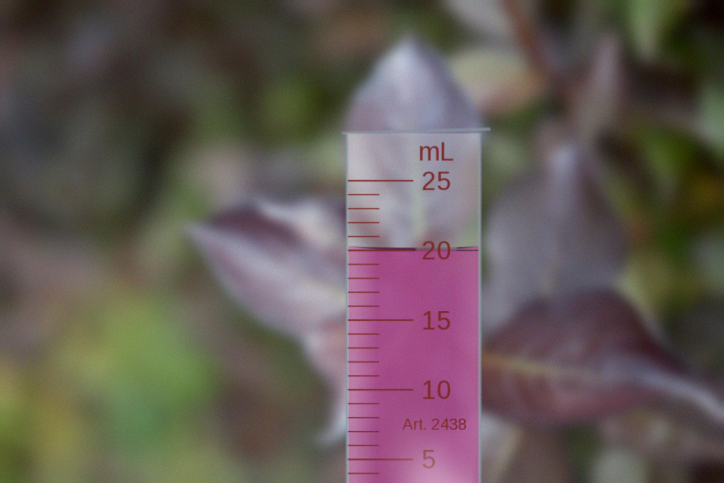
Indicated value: 20 mL
